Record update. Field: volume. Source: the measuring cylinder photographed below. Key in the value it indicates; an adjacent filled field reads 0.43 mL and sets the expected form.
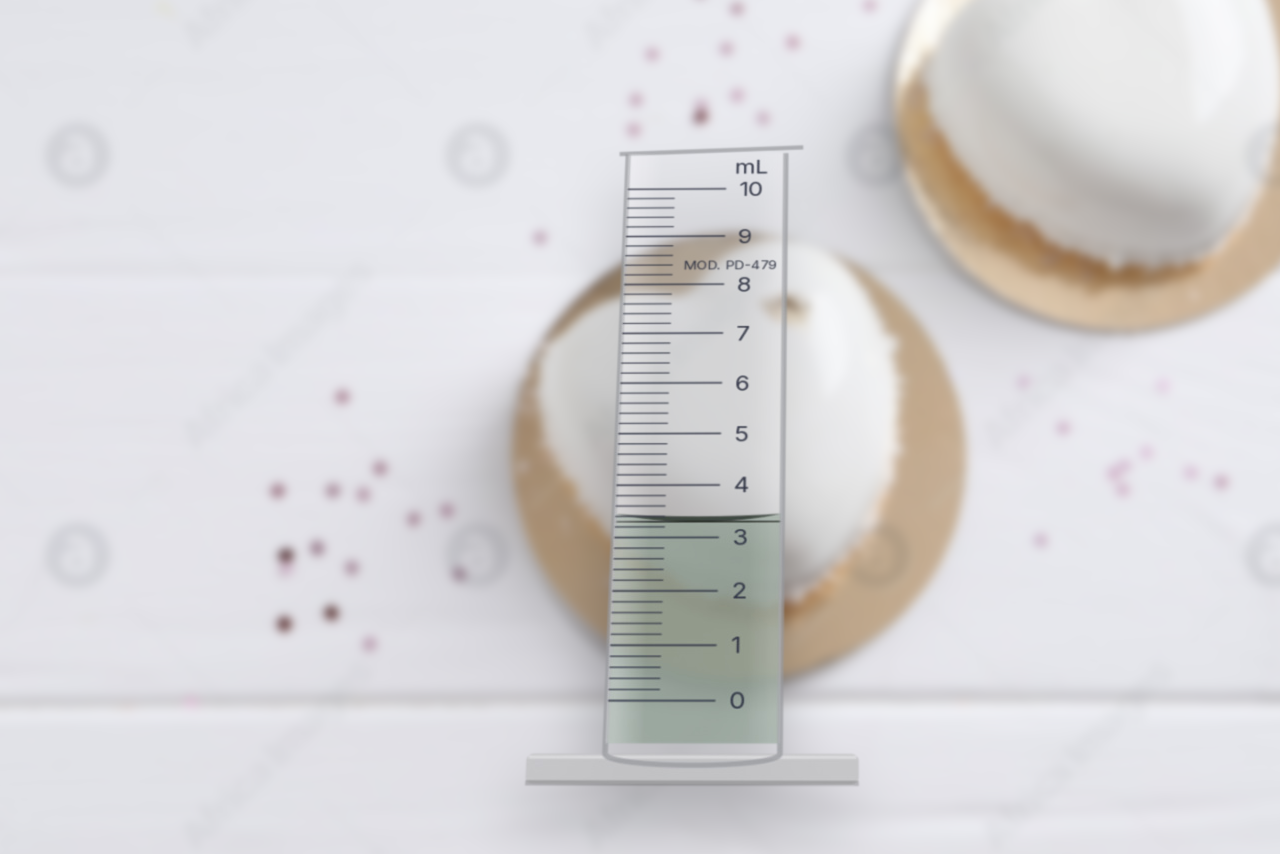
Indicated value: 3.3 mL
